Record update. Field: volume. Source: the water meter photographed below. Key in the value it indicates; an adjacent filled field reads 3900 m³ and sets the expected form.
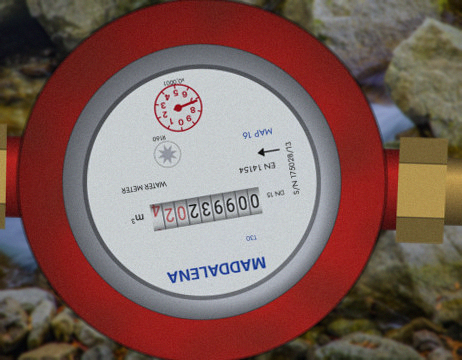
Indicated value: 9932.0237 m³
